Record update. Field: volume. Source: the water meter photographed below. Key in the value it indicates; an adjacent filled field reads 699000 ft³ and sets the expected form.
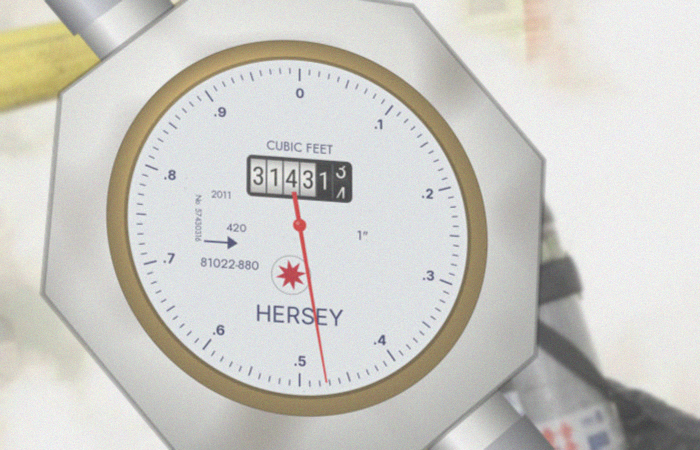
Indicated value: 314313.47 ft³
